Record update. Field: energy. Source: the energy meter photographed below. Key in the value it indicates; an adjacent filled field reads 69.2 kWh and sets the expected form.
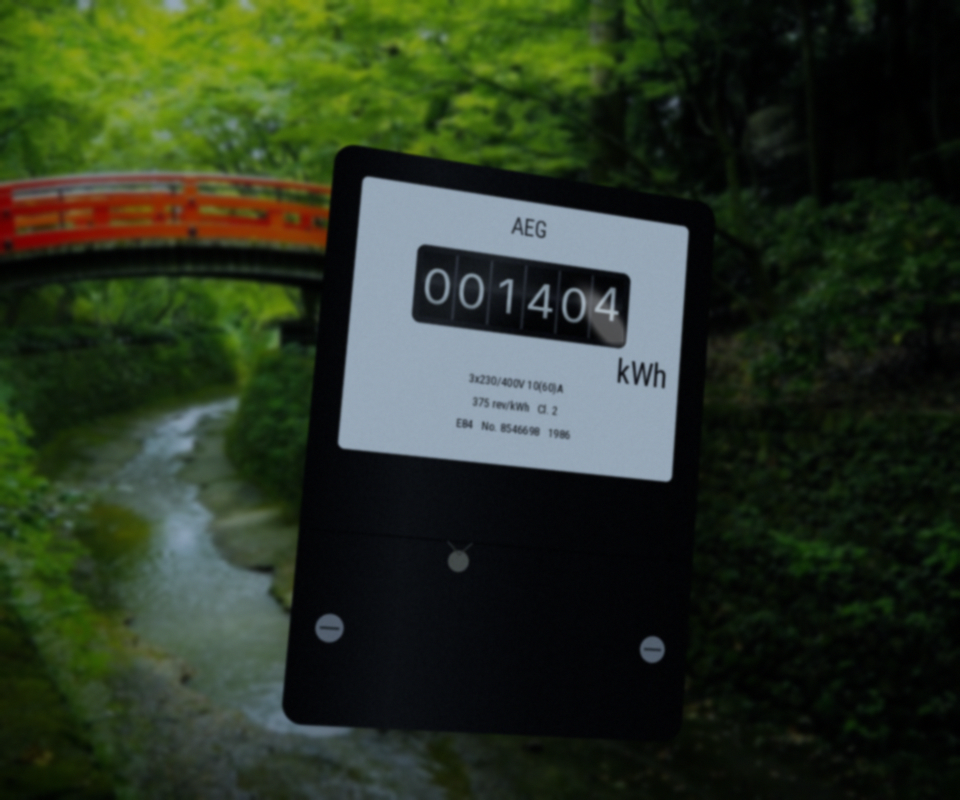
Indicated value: 1404 kWh
